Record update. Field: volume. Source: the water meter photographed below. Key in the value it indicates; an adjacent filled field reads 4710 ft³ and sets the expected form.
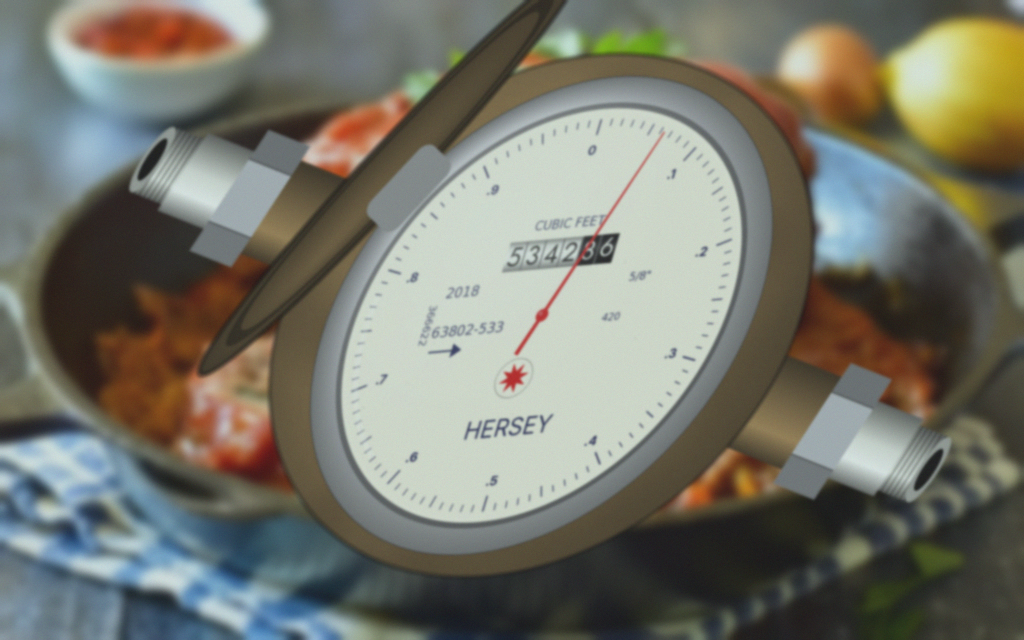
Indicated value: 534286.06 ft³
